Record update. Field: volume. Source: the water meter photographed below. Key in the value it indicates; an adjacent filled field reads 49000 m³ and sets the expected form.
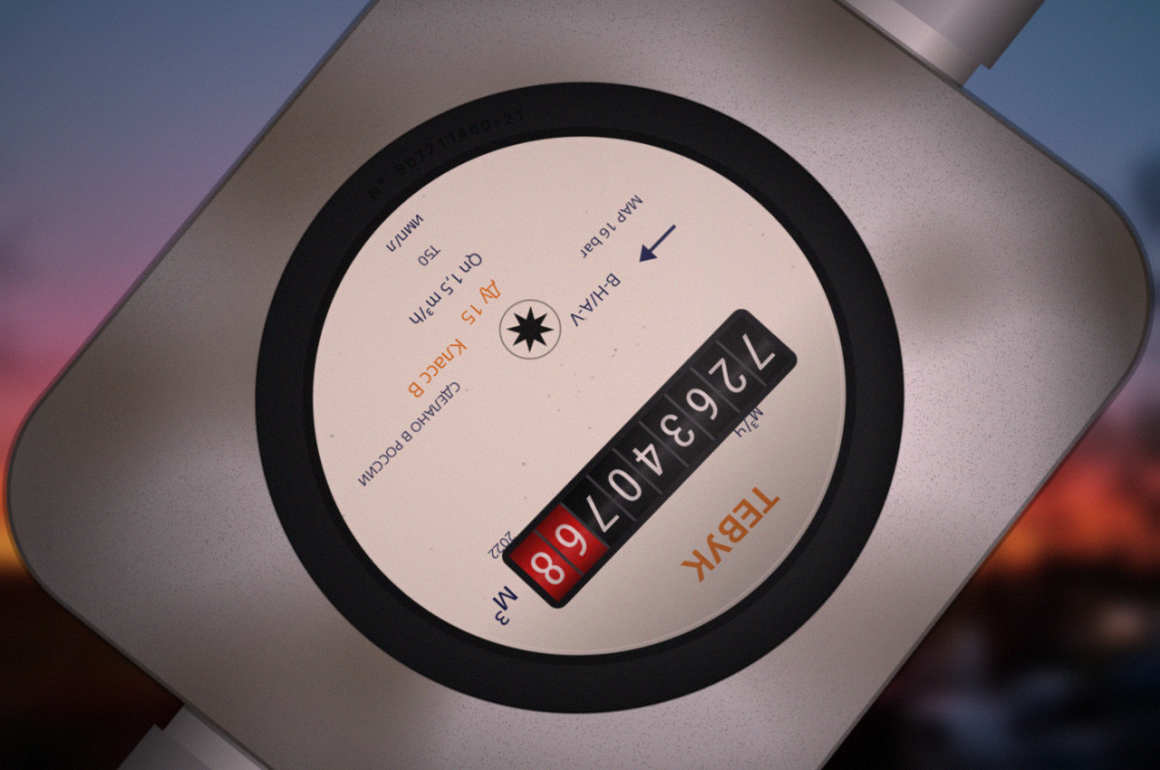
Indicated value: 7263407.68 m³
